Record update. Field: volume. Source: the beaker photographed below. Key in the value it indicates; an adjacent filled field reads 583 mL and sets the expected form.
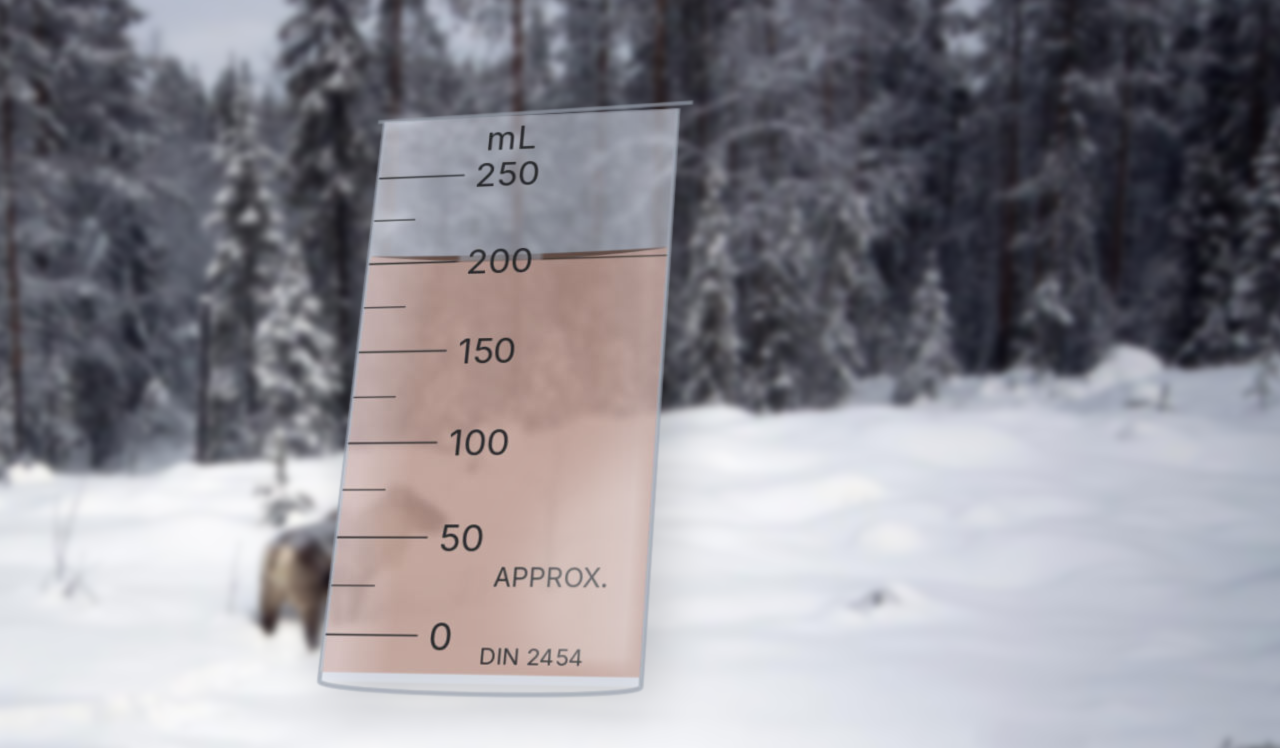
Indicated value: 200 mL
